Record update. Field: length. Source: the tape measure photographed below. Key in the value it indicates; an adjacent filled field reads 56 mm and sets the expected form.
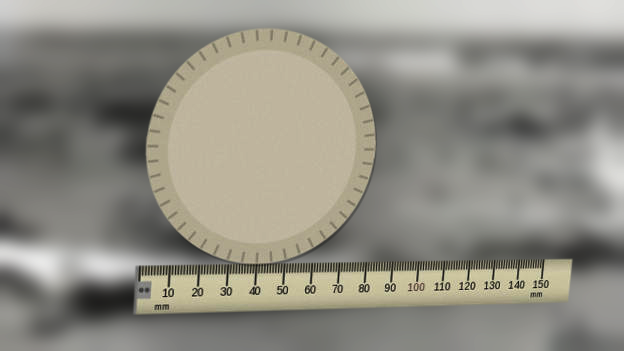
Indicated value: 80 mm
